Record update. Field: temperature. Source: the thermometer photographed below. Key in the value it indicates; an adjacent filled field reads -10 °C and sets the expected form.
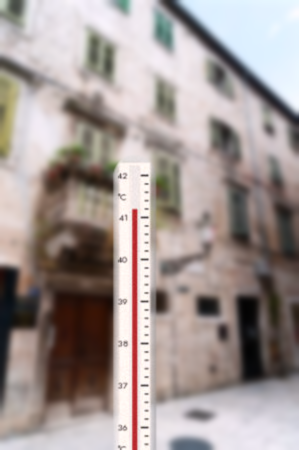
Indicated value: 41.2 °C
